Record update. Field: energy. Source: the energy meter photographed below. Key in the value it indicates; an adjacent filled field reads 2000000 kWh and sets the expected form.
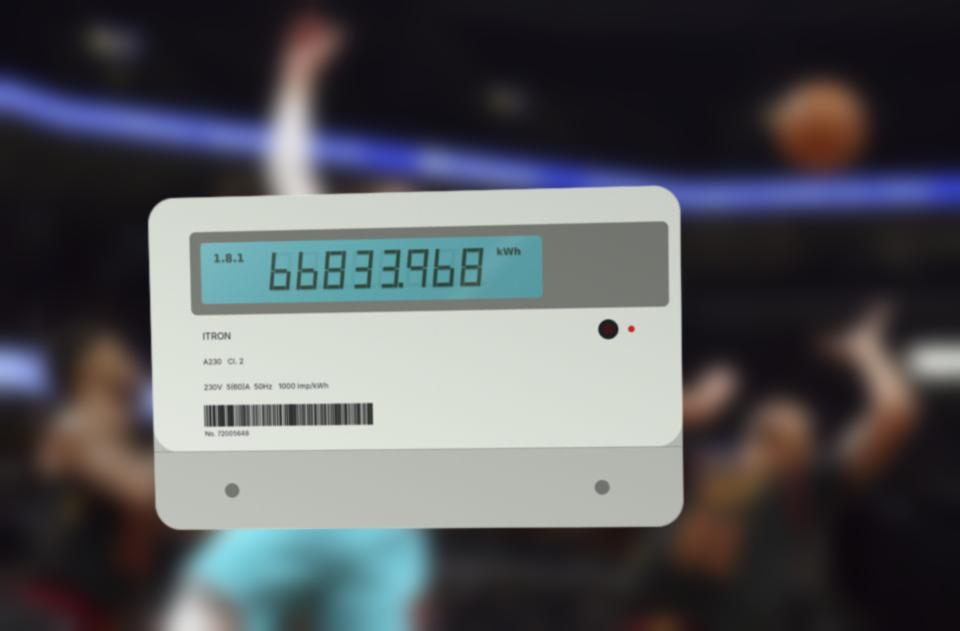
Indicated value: 66833.968 kWh
